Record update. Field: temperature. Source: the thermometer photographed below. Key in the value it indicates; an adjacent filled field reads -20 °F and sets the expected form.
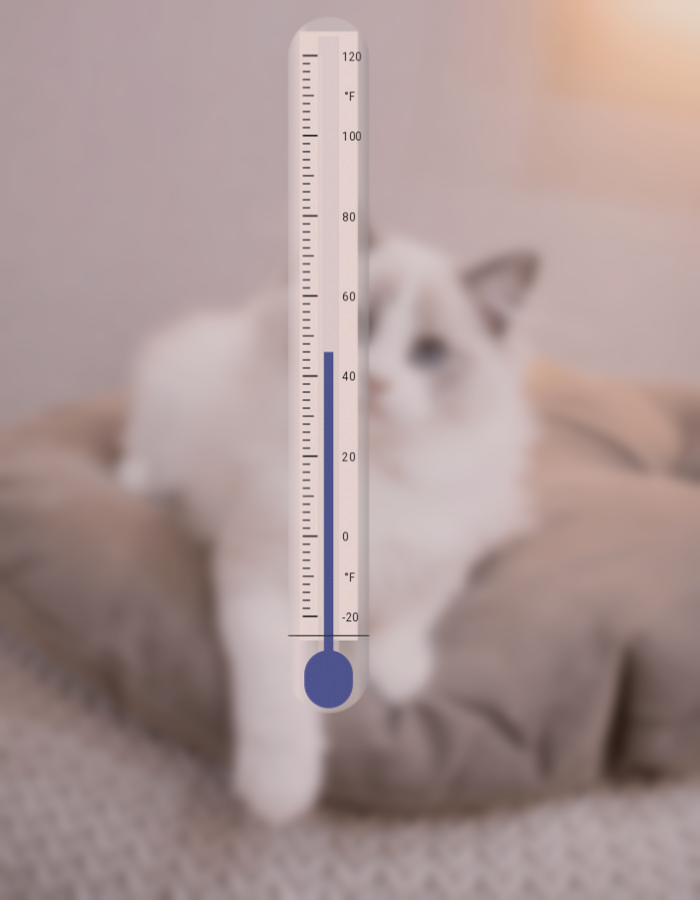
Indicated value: 46 °F
